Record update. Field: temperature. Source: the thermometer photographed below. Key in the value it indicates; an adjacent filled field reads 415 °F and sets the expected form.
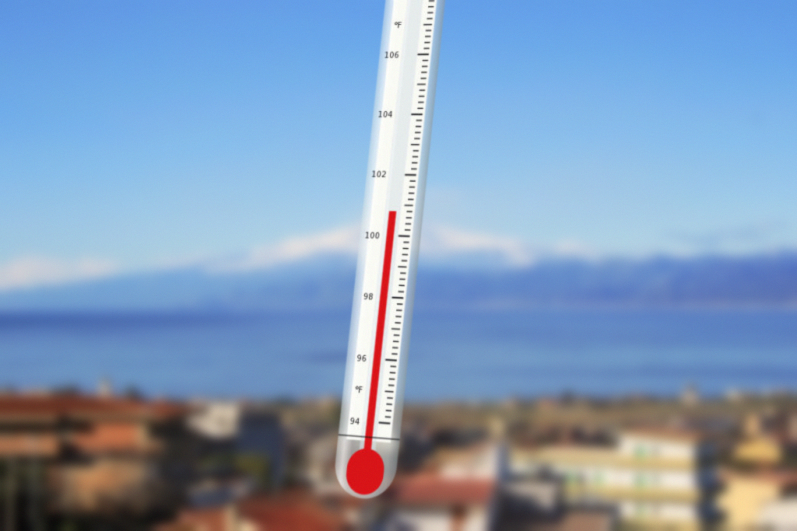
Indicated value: 100.8 °F
